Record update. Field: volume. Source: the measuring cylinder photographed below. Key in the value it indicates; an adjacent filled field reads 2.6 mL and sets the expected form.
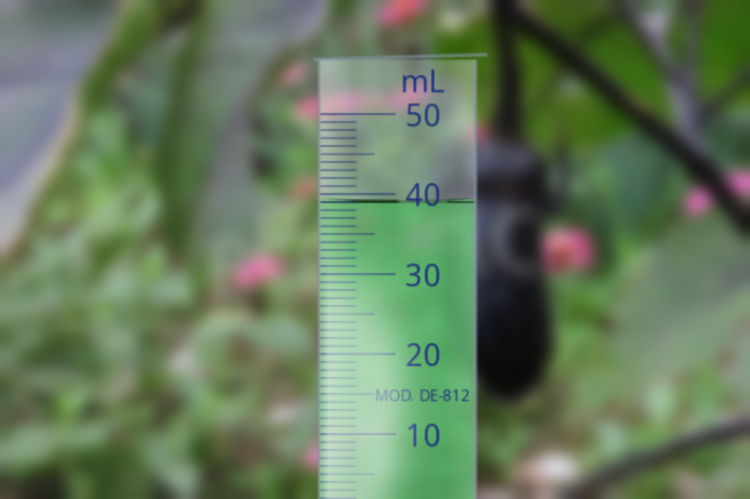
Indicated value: 39 mL
